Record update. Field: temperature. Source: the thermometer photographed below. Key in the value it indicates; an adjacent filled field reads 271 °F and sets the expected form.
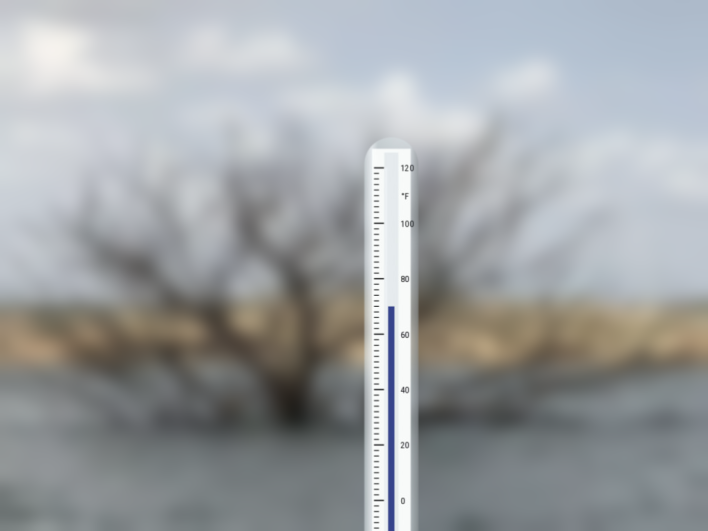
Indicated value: 70 °F
